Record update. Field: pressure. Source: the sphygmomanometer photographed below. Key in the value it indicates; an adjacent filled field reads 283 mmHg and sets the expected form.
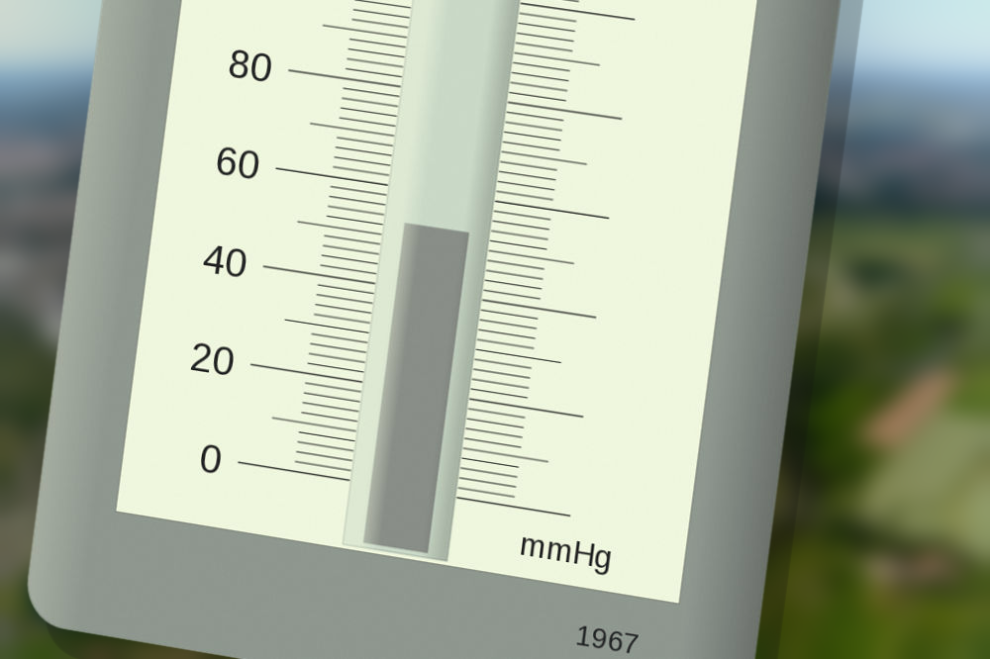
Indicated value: 53 mmHg
